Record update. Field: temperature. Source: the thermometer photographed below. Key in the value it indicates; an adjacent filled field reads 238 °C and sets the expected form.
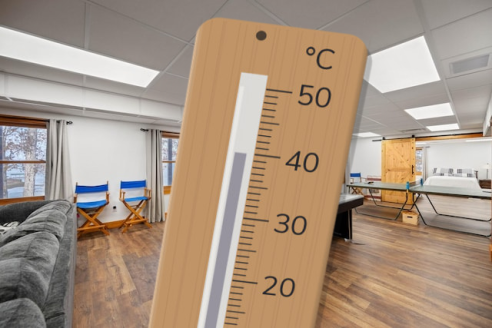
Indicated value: 40 °C
